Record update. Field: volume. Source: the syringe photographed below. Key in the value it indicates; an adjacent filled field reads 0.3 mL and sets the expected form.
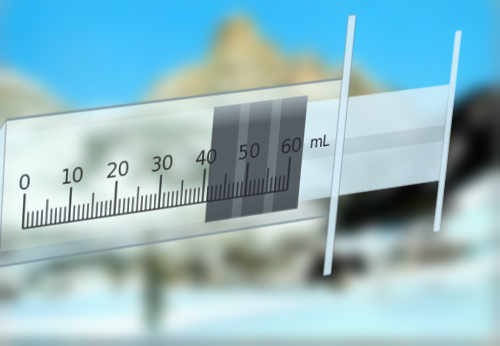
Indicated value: 41 mL
